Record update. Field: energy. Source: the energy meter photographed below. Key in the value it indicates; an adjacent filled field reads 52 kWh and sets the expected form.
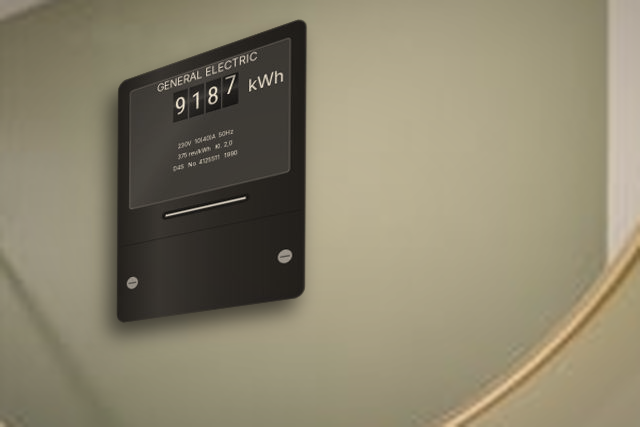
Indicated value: 9187 kWh
